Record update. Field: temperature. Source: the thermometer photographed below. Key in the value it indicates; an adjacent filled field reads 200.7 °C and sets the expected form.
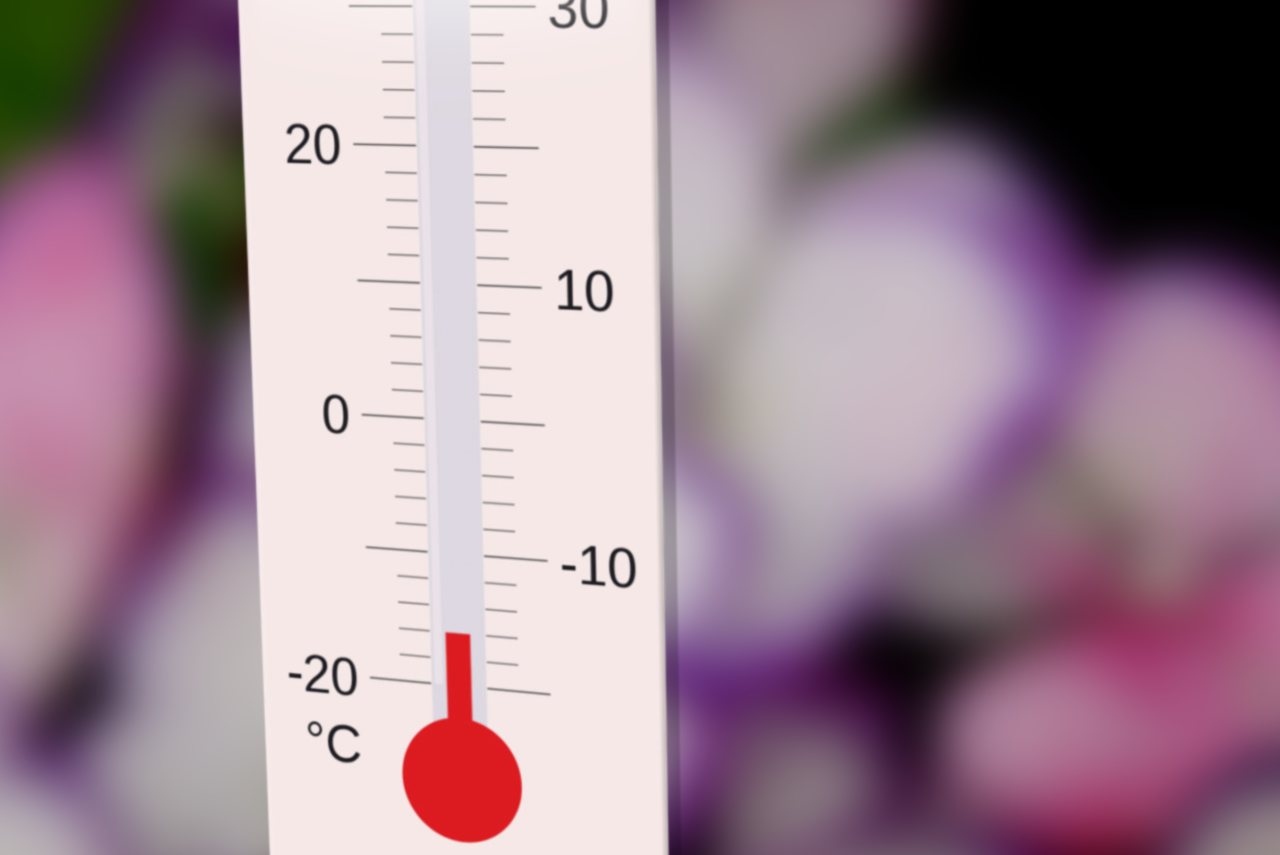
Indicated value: -16 °C
